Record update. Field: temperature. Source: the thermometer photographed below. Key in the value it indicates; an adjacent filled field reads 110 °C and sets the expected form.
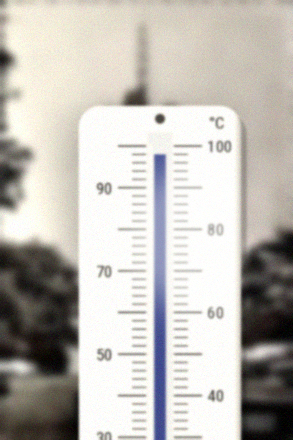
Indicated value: 98 °C
